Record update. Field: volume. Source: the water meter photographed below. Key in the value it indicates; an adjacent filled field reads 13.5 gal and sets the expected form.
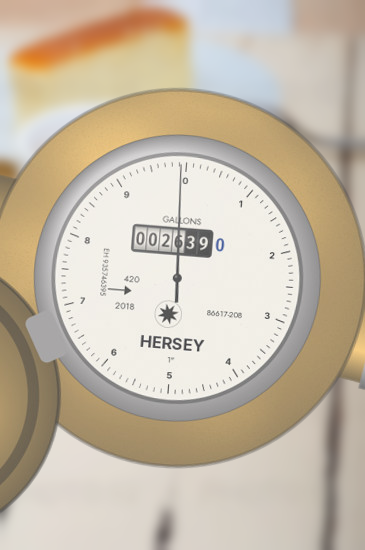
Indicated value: 26389.9 gal
